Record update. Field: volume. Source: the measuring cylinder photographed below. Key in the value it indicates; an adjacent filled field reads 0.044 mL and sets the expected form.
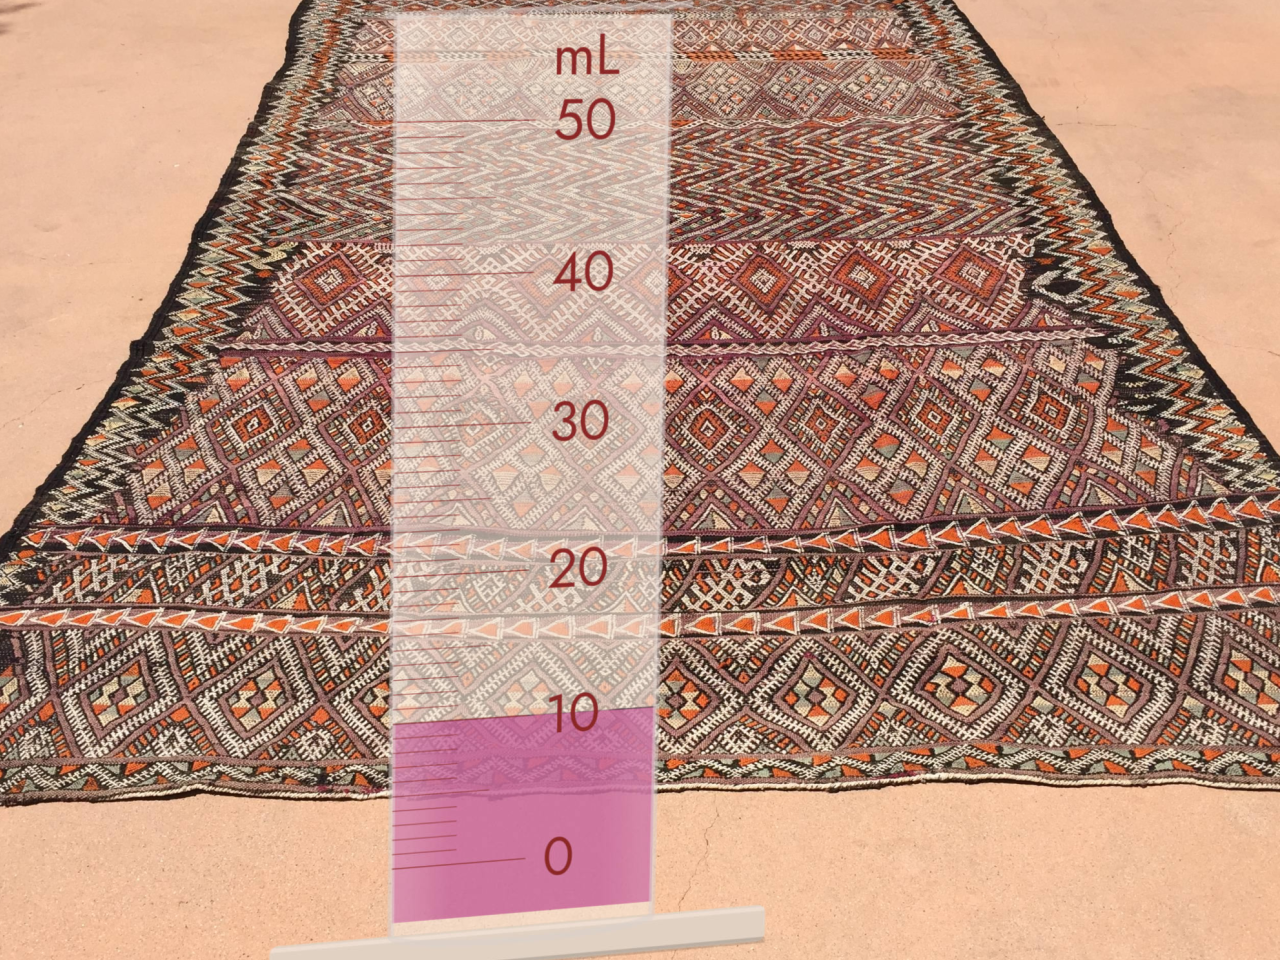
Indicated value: 10 mL
